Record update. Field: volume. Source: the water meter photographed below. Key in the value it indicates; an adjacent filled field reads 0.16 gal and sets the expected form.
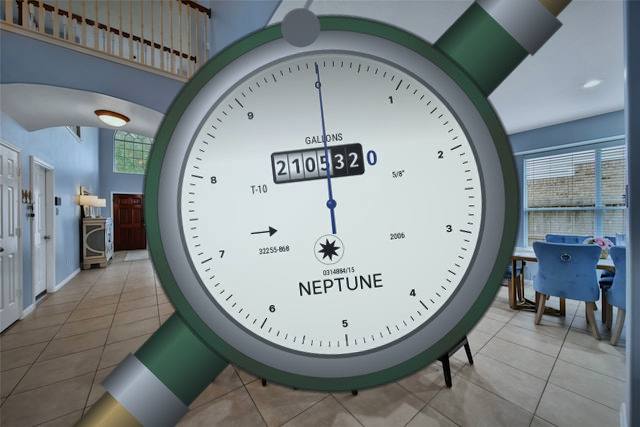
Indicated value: 2105320.0 gal
